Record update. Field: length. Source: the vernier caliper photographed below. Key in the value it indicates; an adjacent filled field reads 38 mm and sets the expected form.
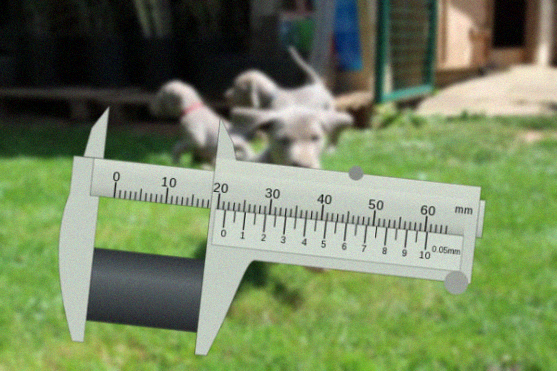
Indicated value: 21.4 mm
